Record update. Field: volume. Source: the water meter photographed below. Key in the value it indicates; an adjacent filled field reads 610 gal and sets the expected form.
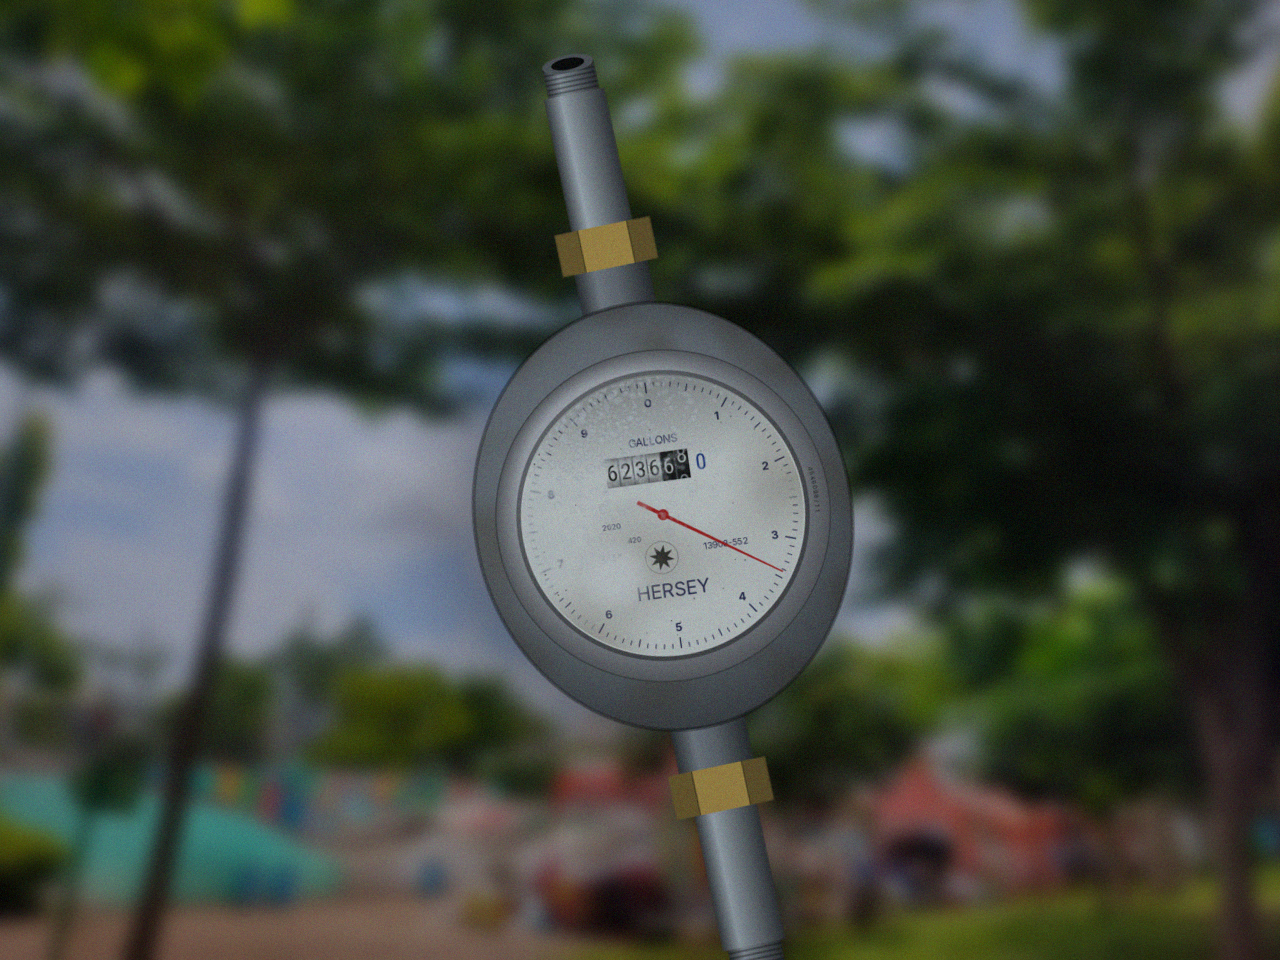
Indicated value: 6236683.4 gal
